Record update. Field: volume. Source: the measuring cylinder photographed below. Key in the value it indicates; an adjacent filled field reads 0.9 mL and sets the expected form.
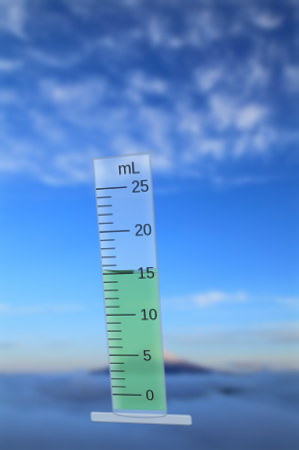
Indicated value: 15 mL
